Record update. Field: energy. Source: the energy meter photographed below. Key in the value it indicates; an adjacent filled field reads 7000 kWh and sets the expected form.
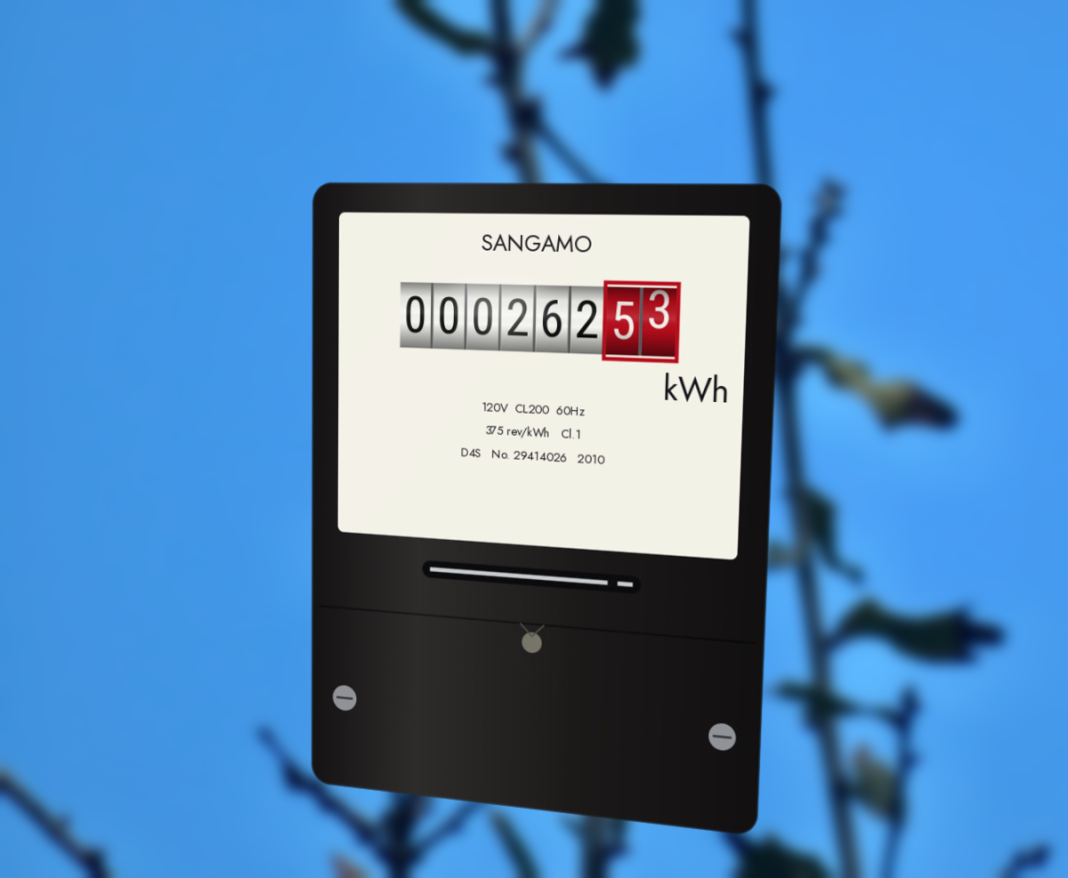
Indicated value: 262.53 kWh
